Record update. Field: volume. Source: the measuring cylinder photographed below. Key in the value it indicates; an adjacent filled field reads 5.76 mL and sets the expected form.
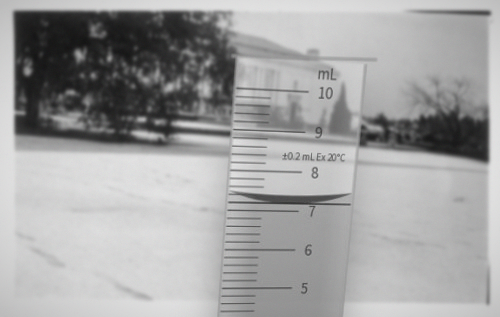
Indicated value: 7.2 mL
